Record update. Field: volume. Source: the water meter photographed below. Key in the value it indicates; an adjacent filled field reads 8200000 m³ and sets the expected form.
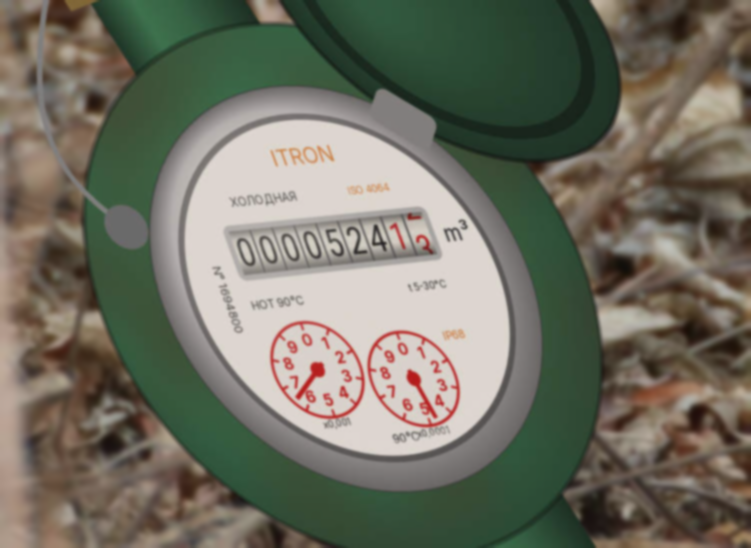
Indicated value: 524.1264 m³
